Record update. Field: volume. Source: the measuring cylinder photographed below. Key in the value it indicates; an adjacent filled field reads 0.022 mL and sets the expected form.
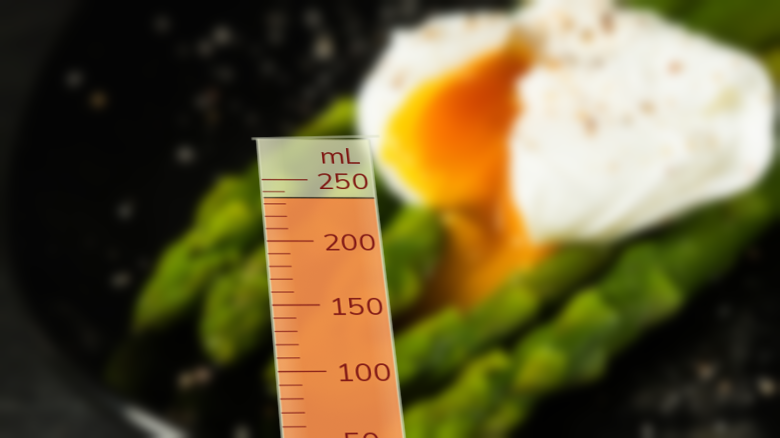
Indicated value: 235 mL
